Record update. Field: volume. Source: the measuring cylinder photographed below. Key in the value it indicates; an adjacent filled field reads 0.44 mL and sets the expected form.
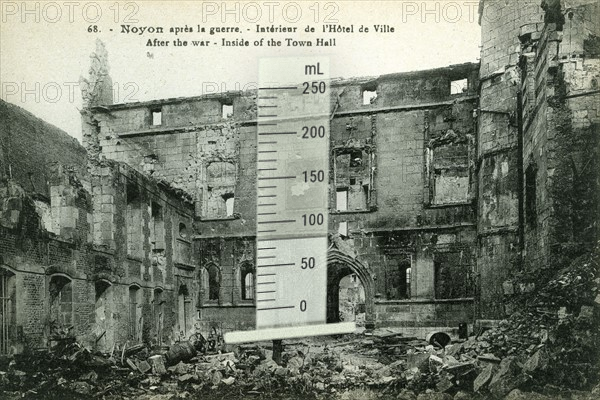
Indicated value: 80 mL
